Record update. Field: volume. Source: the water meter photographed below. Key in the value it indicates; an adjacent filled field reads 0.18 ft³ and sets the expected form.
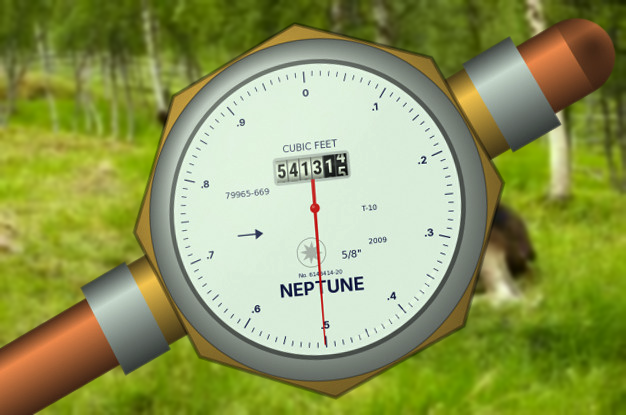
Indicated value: 541314.50 ft³
